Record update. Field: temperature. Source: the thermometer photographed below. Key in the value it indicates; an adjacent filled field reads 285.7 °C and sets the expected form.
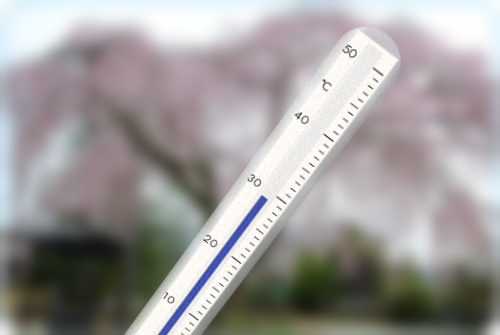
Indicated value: 29 °C
